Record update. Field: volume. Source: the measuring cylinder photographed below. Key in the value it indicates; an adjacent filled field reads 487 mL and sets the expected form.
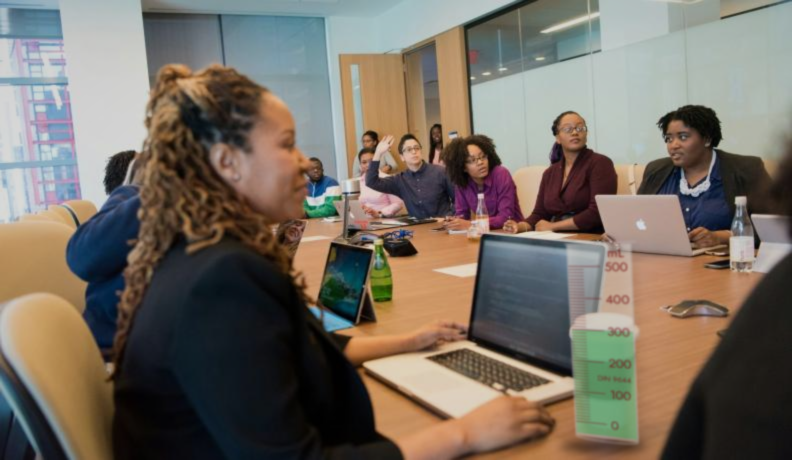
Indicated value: 300 mL
